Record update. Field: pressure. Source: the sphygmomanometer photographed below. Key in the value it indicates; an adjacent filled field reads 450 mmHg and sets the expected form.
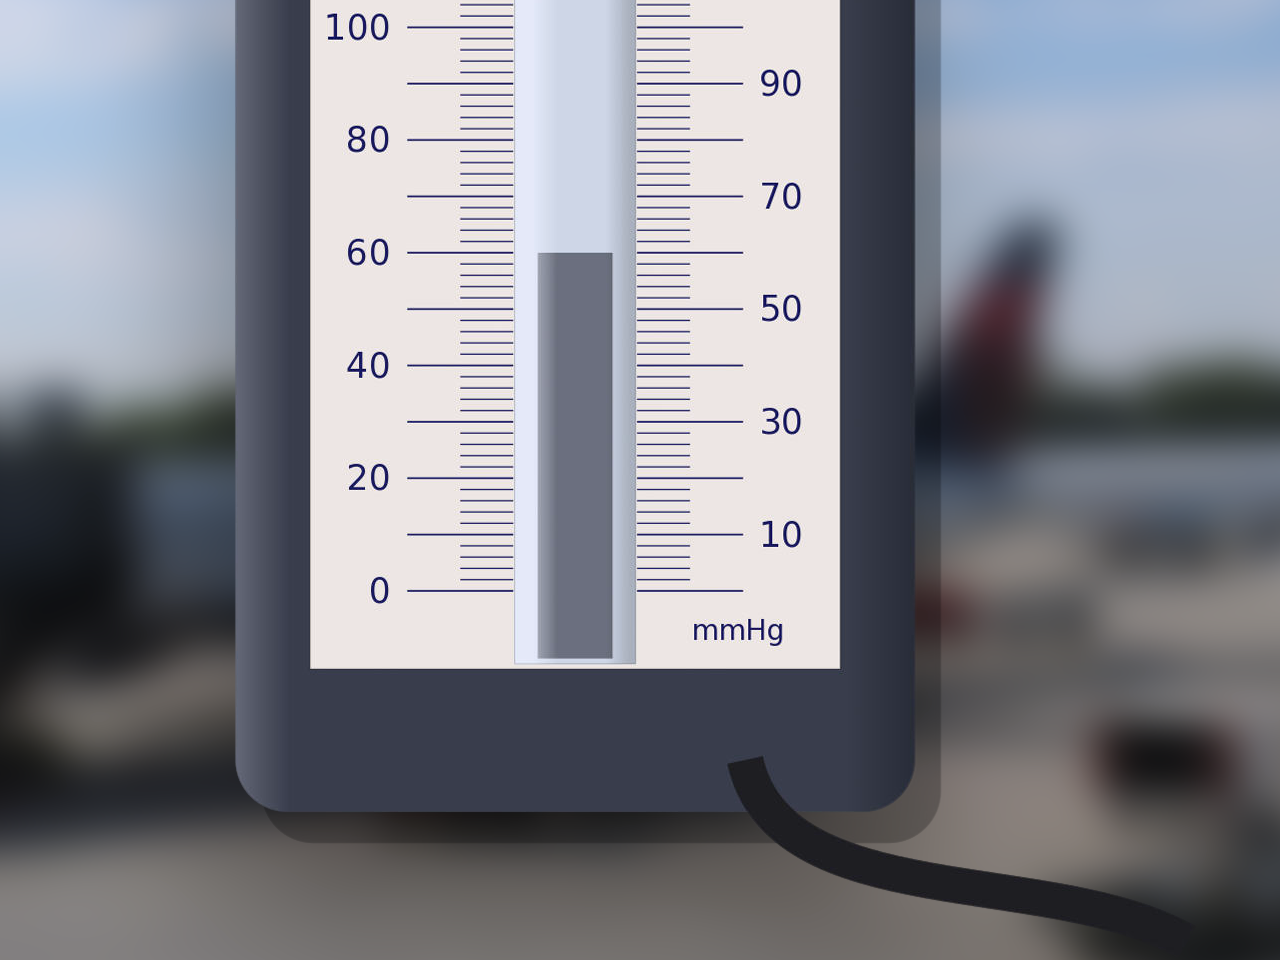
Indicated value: 60 mmHg
